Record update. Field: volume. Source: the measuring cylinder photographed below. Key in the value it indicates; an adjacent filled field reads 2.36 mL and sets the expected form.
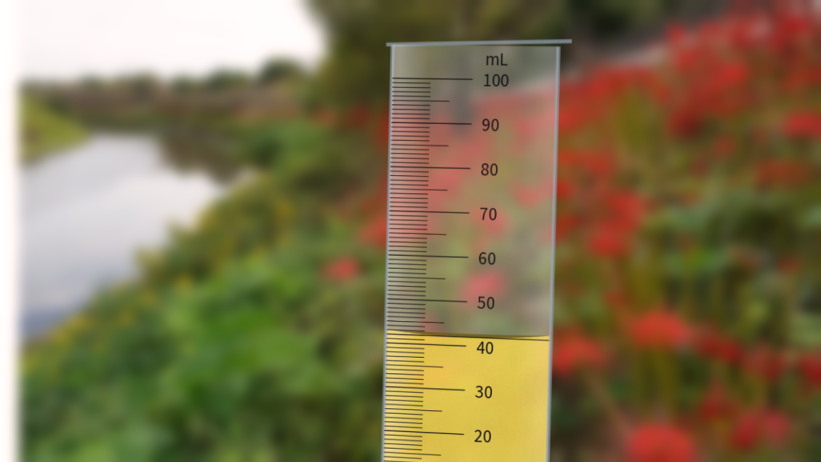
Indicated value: 42 mL
